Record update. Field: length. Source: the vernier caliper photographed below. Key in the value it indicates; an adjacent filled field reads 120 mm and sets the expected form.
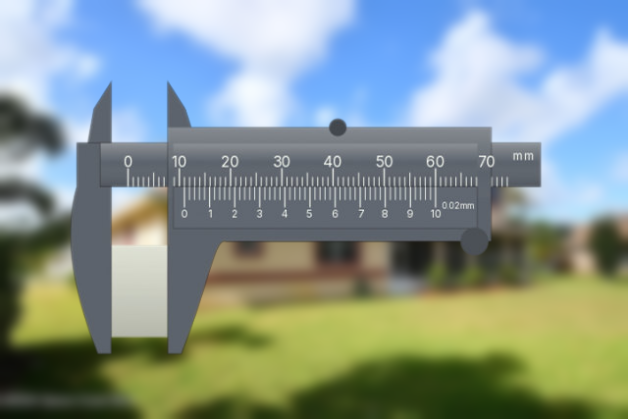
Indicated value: 11.0 mm
